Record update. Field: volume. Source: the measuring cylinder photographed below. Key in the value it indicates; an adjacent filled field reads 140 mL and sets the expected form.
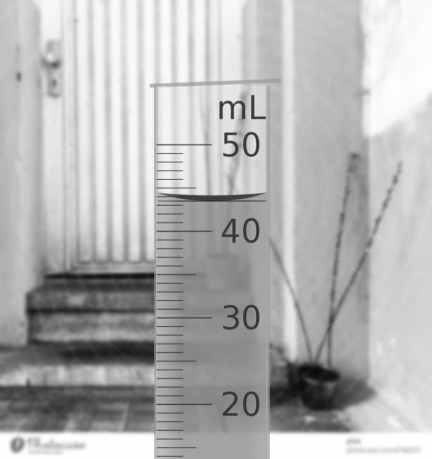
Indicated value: 43.5 mL
